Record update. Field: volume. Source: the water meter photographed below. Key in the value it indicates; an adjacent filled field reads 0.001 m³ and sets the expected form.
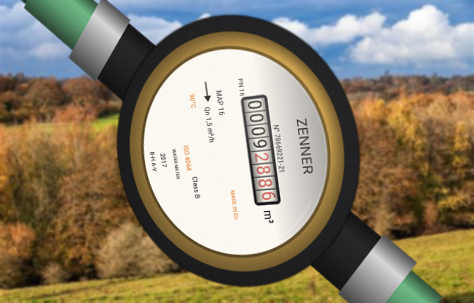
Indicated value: 9.2886 m³
